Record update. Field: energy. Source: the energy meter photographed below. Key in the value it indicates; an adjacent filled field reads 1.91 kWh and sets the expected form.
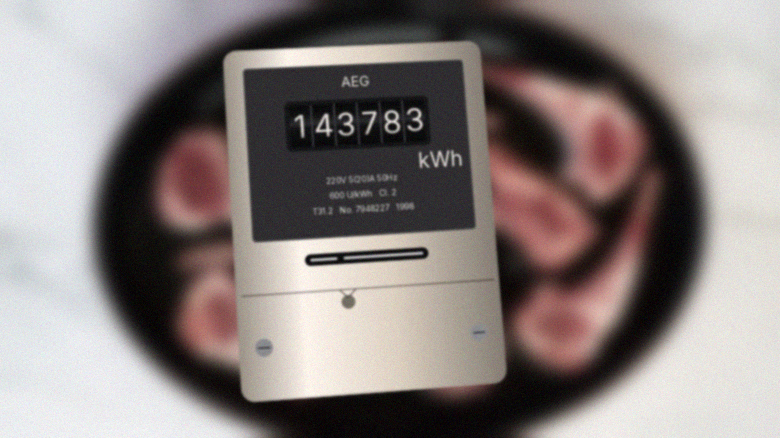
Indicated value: 143783 kWh
